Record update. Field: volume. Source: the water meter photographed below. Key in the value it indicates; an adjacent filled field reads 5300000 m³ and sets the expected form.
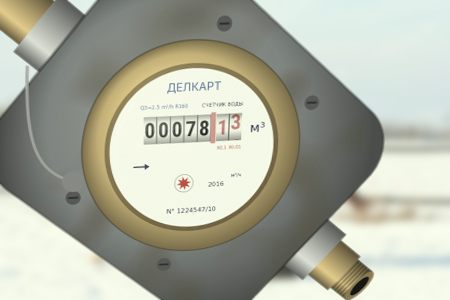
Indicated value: 78.13 m³
